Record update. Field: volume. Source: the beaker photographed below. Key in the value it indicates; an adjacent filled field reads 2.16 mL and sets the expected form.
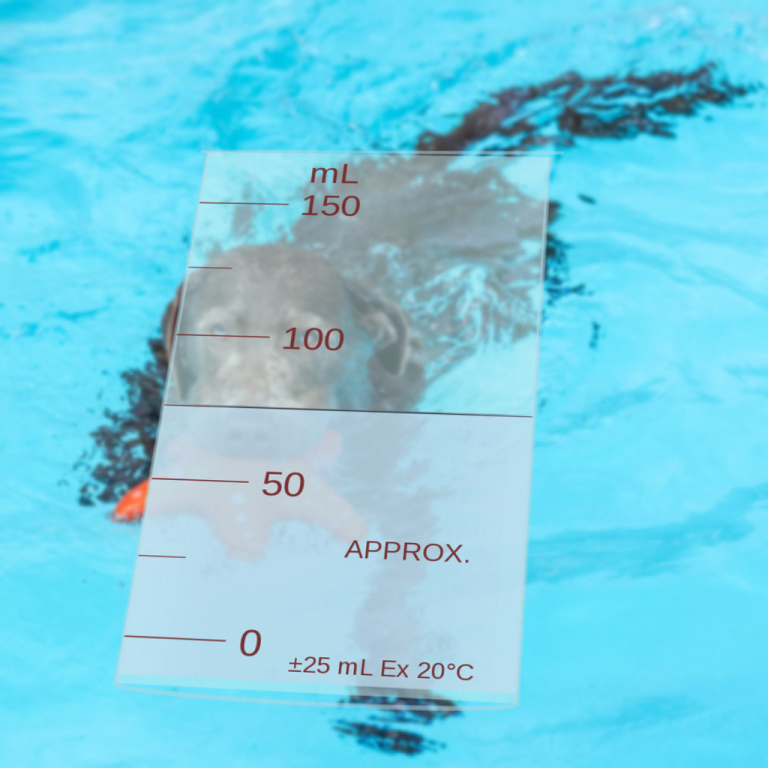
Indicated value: 75 mL
